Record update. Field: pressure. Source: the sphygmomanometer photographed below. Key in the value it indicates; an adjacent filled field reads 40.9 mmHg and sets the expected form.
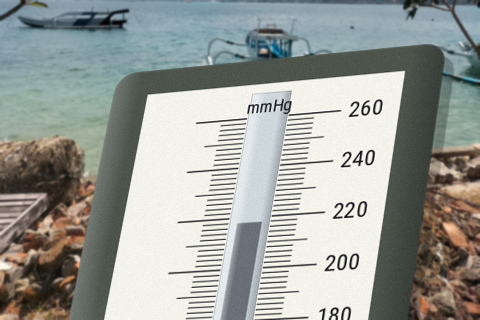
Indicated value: 218 mmHg
